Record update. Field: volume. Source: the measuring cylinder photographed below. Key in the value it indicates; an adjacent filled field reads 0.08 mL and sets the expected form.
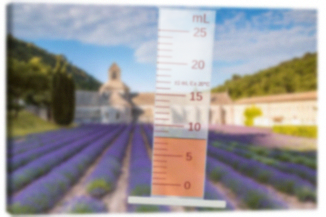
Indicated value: 8 mL
